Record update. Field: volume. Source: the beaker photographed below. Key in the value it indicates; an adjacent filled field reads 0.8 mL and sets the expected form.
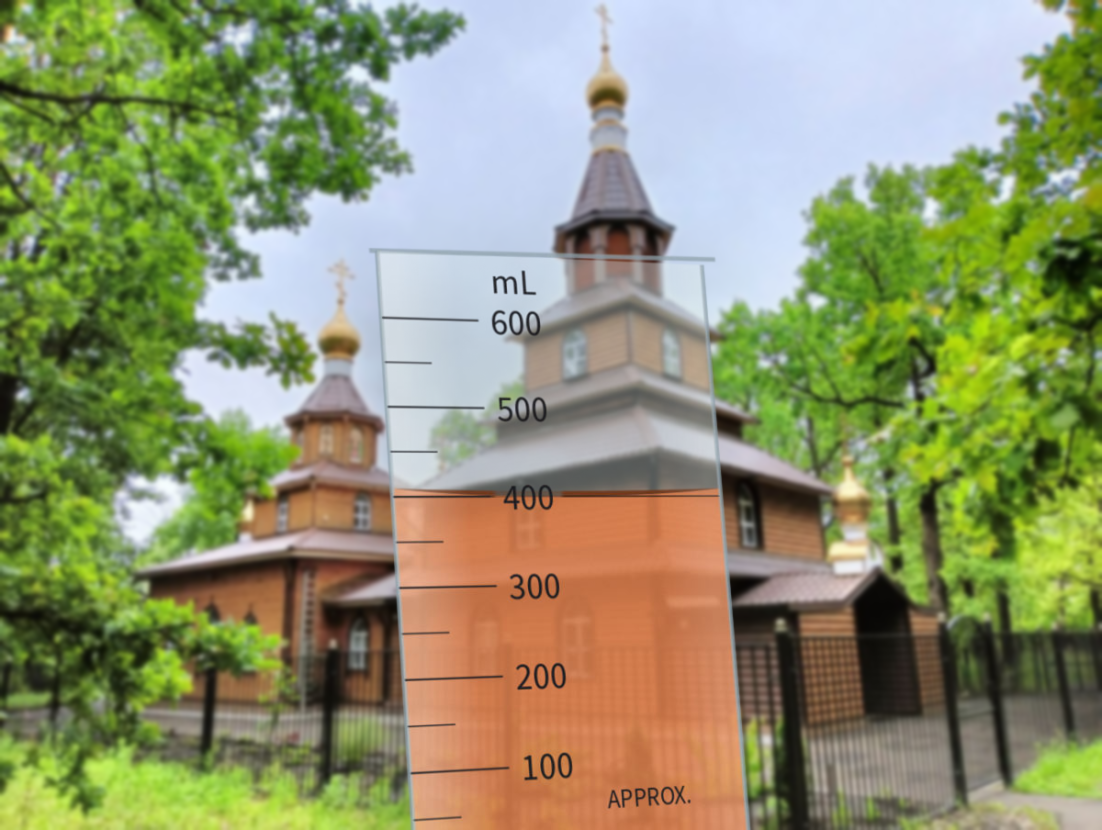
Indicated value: 400 mL
